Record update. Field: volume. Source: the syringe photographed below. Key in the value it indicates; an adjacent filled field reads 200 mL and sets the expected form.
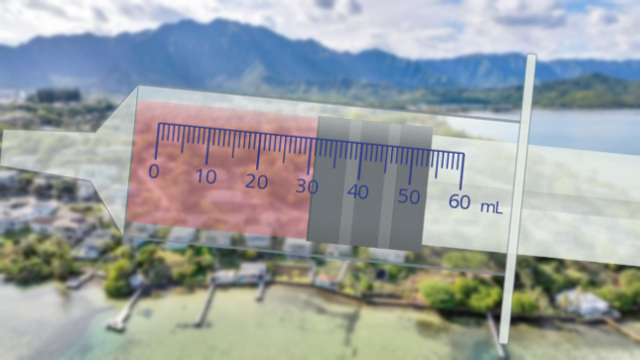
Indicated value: 31 mL
